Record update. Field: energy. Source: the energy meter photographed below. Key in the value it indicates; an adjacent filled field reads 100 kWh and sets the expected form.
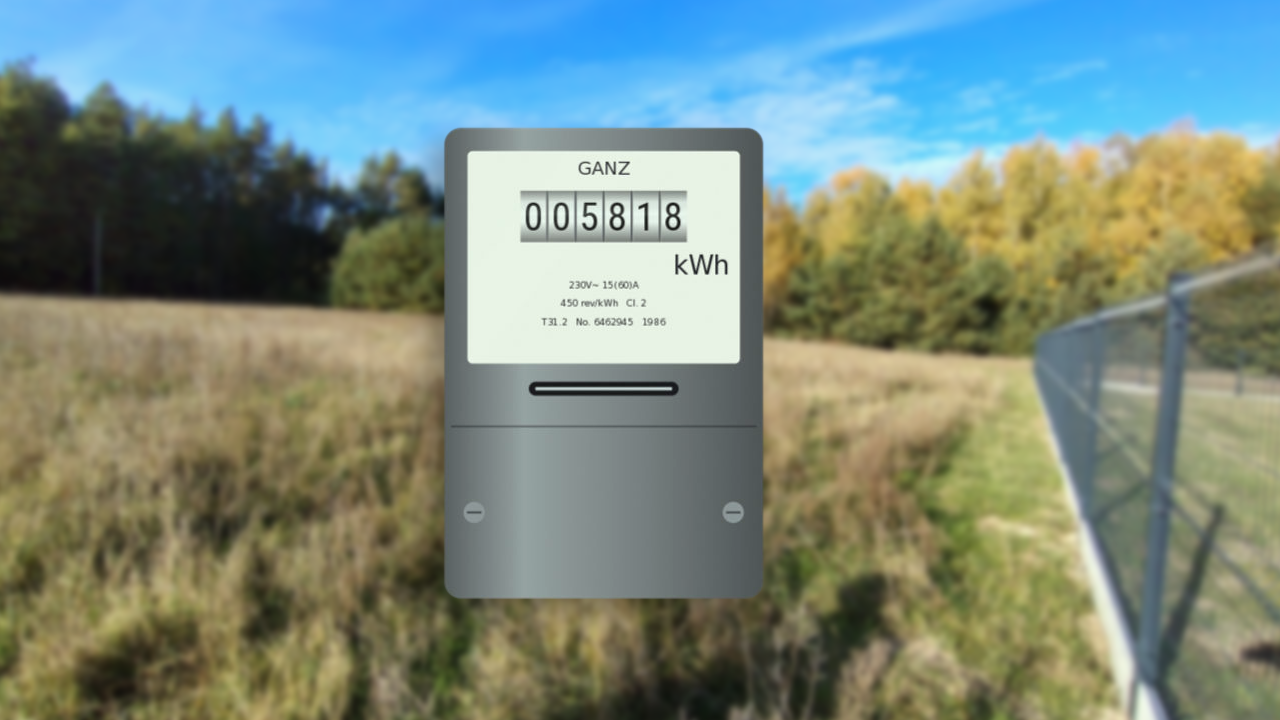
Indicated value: 5818 kWh
